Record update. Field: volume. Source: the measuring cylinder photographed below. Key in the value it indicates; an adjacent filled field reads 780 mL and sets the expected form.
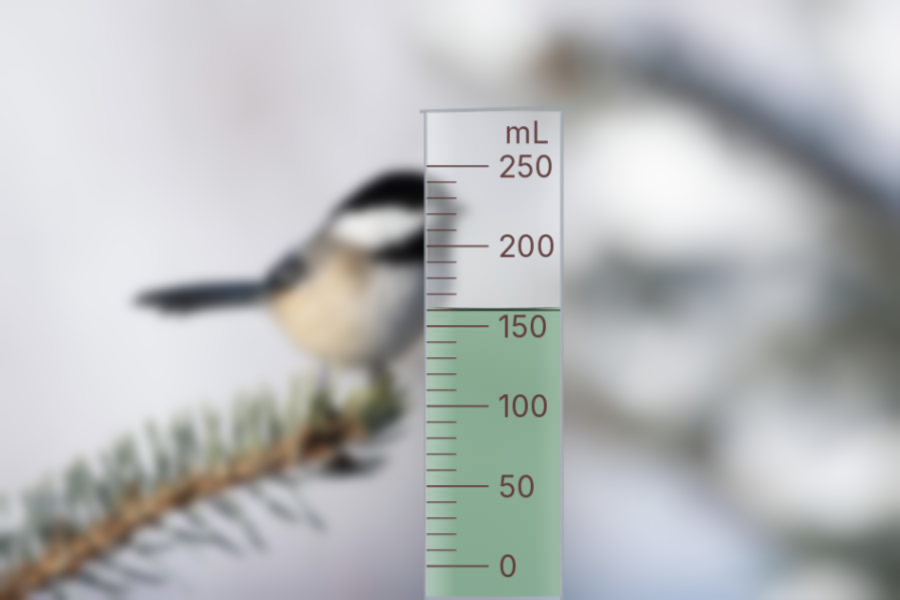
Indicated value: 160 mL
